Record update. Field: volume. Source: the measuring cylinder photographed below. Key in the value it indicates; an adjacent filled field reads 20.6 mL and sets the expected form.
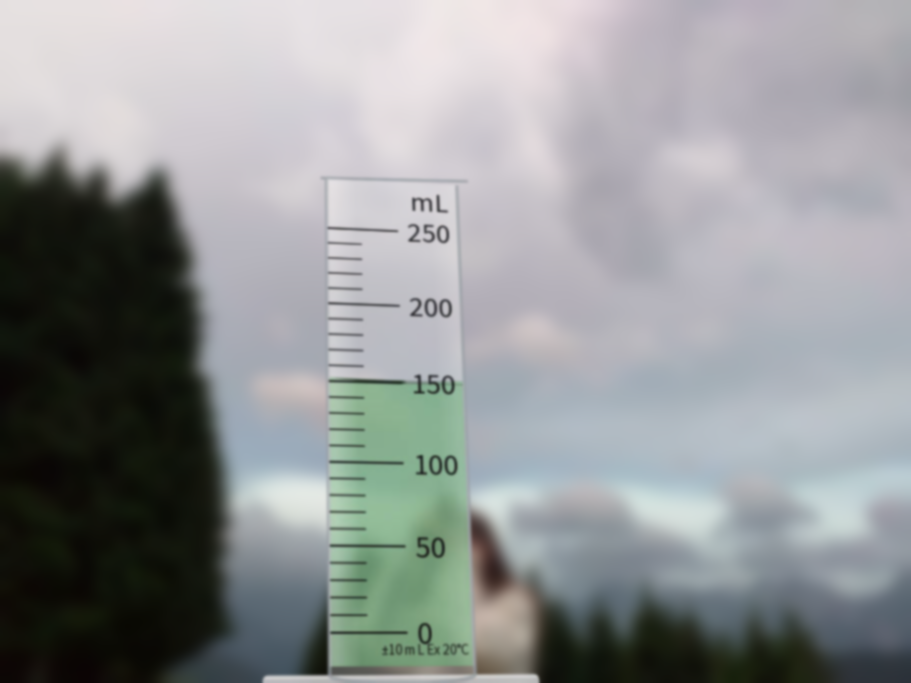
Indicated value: 150 mL
